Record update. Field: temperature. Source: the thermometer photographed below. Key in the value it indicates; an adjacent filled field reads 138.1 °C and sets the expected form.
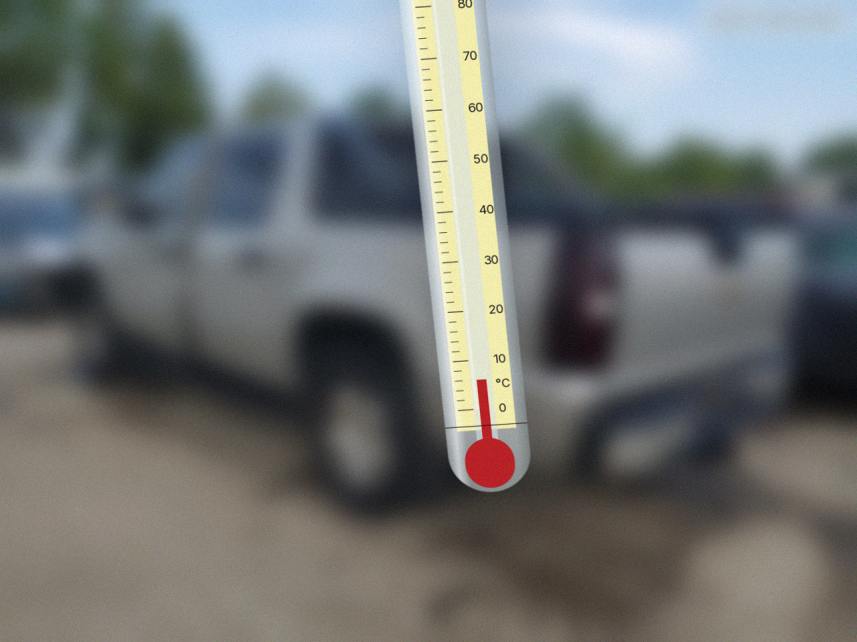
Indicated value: 6 °C
